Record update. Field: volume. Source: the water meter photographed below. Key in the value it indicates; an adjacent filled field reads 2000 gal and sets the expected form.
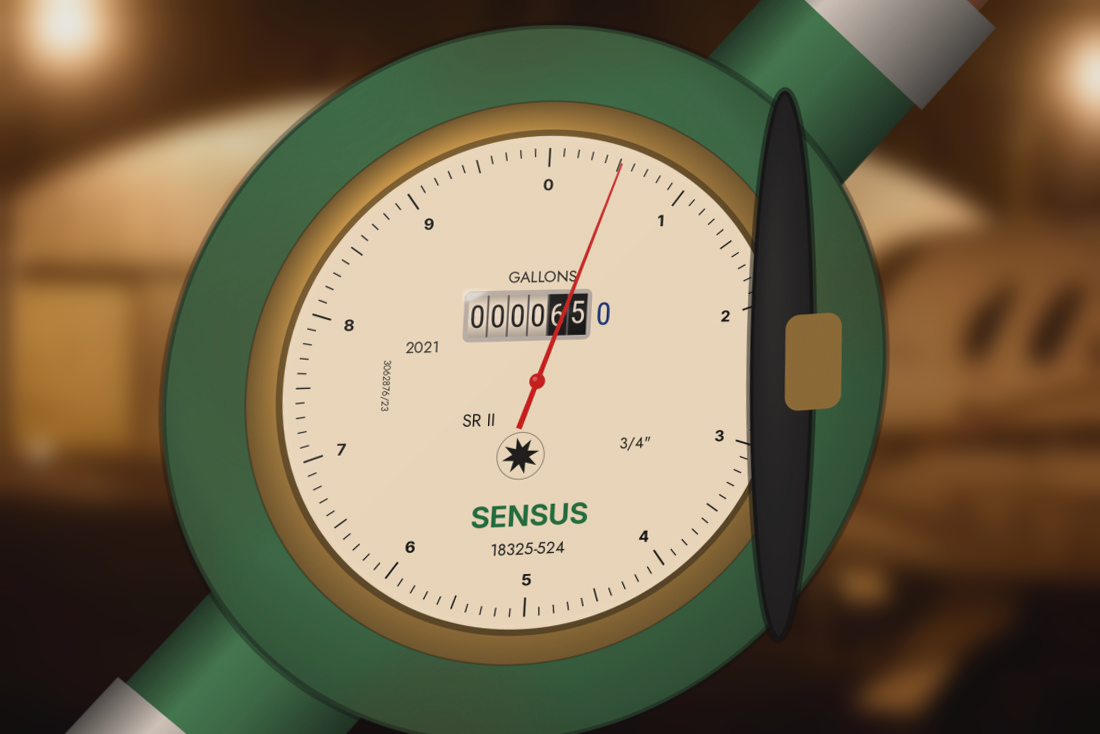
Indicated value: 650.5 gal
